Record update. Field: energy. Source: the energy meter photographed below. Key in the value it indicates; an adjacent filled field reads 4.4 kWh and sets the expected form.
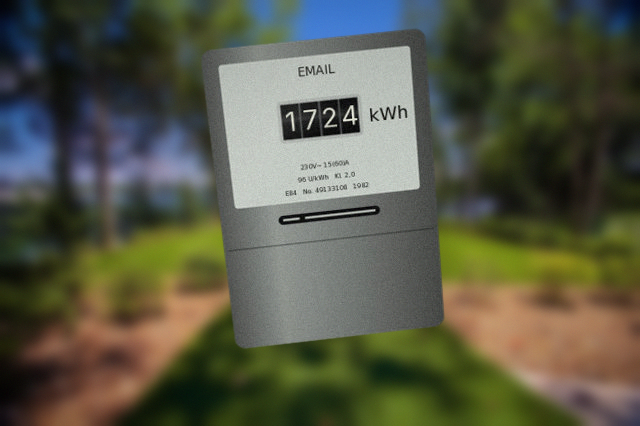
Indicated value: 1724 kWh
